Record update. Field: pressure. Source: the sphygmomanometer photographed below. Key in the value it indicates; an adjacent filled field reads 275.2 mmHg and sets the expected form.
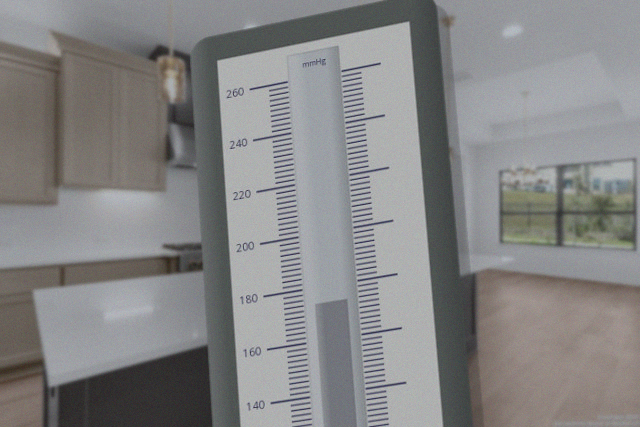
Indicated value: 174 mmHg
